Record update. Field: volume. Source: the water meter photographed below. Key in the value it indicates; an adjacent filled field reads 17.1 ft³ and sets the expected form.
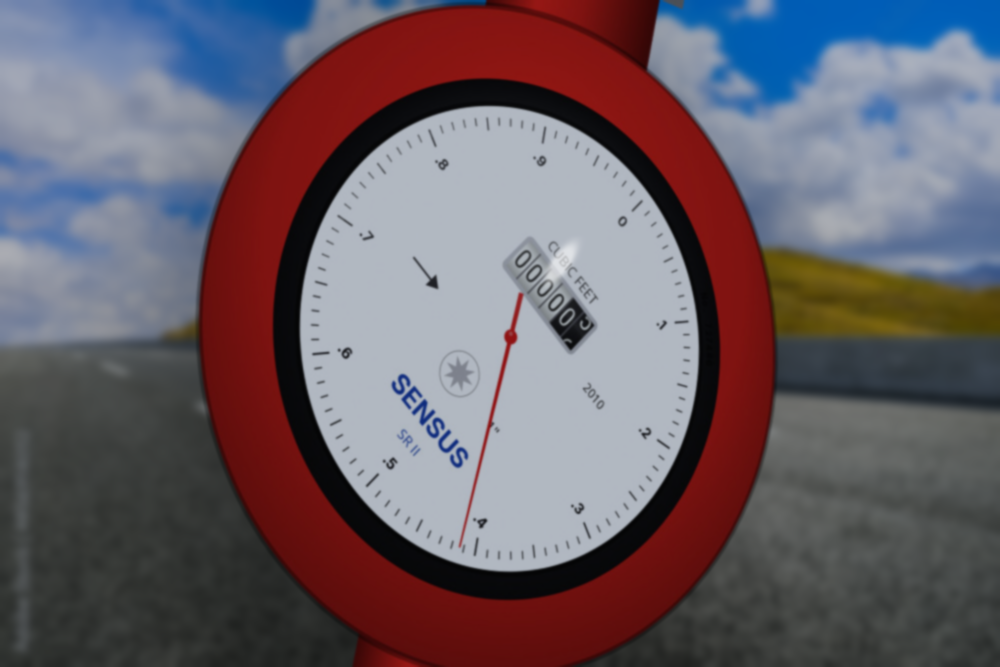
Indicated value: 5.41 ft³
